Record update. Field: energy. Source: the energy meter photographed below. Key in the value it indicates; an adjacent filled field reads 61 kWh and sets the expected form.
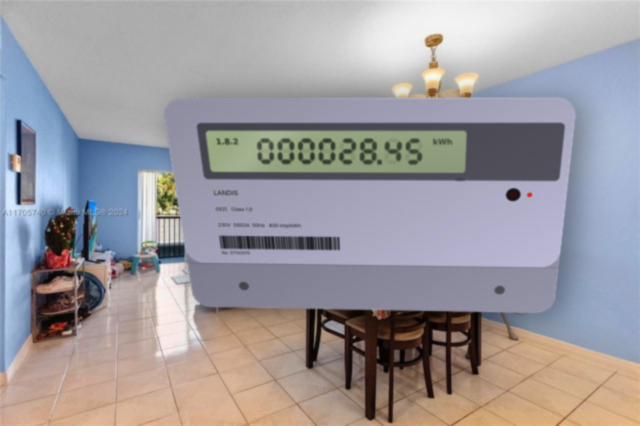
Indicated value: 28.45 kWh
